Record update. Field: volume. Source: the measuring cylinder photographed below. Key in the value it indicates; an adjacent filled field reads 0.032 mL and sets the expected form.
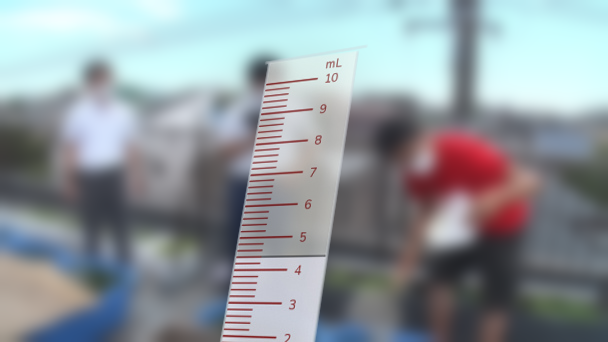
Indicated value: 4.4 mL
